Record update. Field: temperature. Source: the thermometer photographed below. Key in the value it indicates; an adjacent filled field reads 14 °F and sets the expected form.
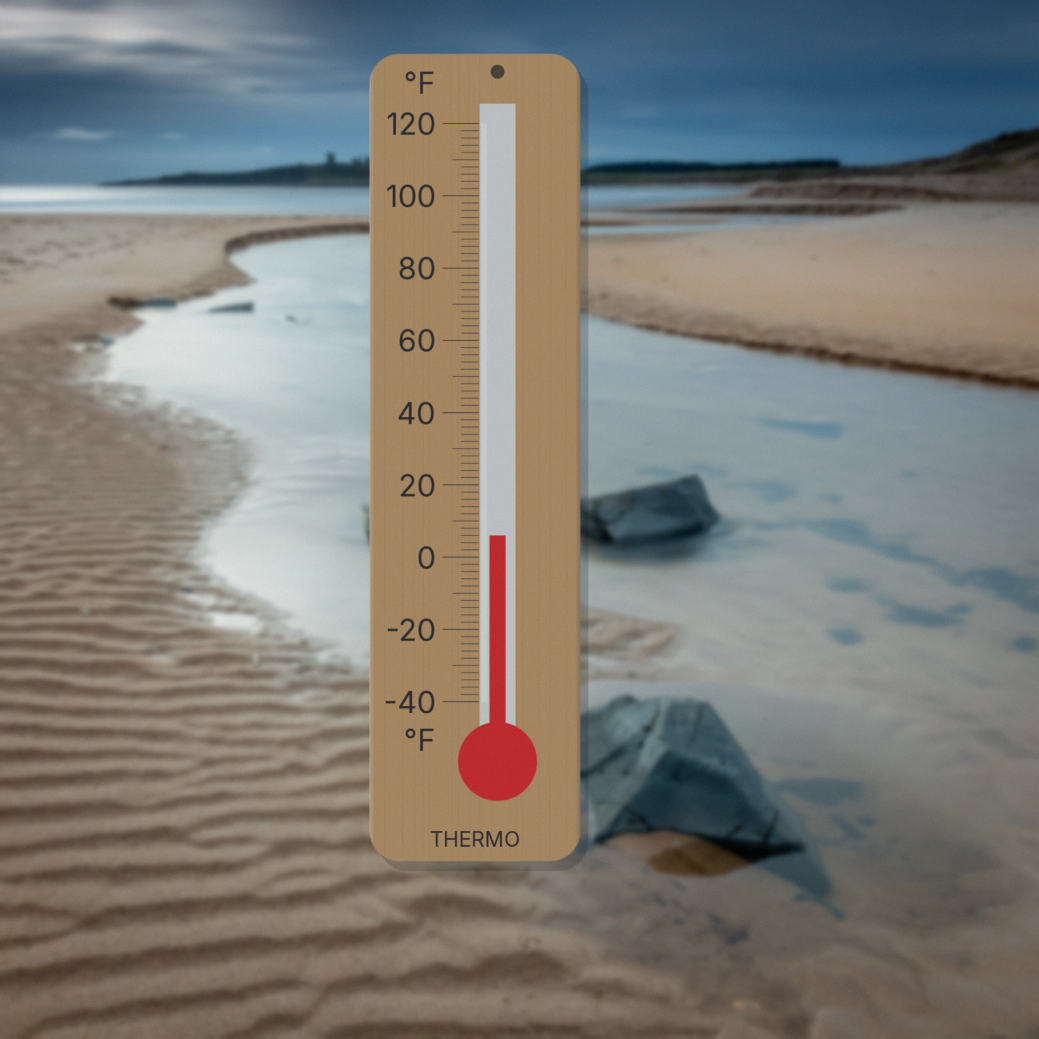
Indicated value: 6 °F
